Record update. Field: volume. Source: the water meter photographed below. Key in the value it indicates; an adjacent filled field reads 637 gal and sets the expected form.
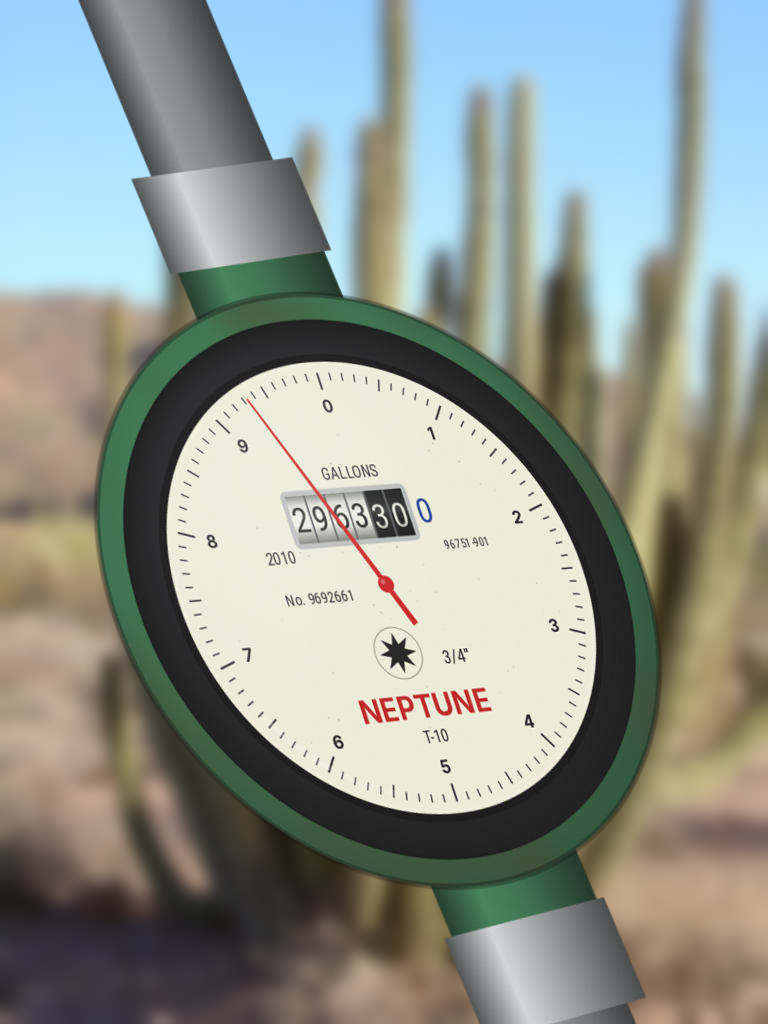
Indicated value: 2963299.3 gal
